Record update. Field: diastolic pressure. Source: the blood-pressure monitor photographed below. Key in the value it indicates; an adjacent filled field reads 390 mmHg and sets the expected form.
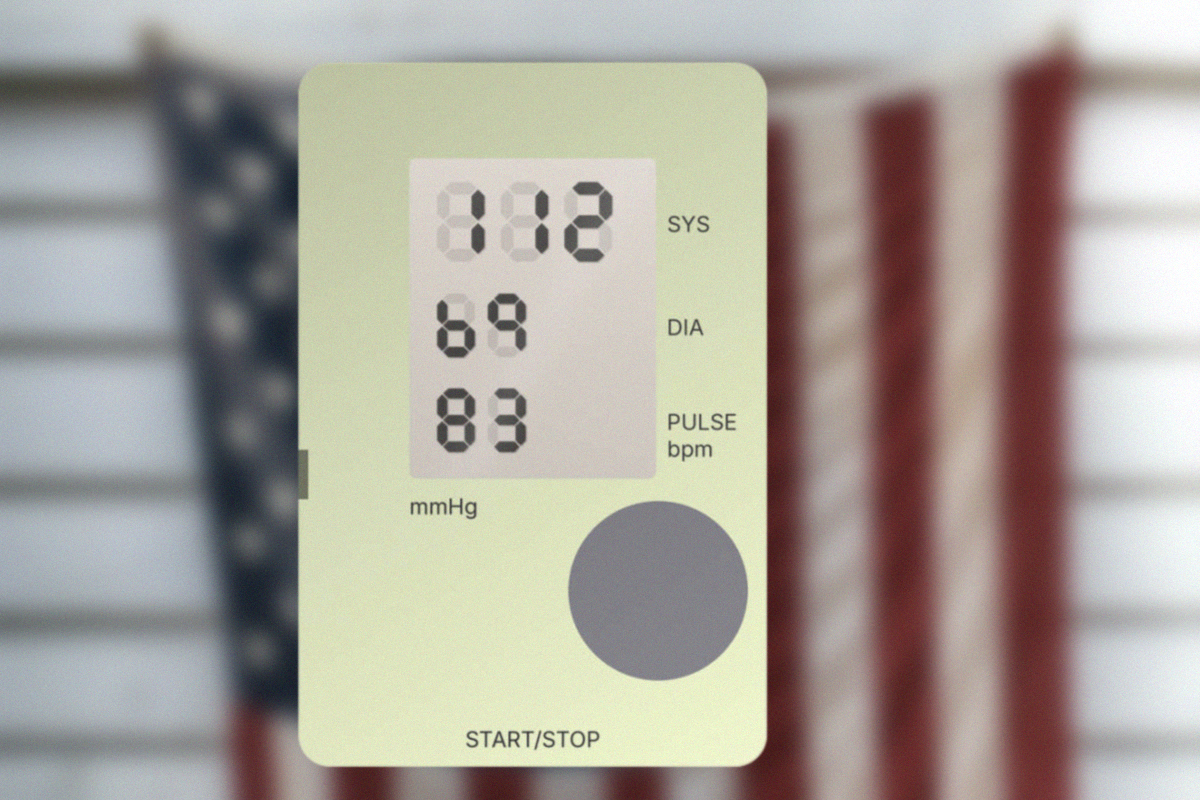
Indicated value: 69 mmHg
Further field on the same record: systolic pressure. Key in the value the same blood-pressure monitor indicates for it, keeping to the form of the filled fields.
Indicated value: 112 mmHg
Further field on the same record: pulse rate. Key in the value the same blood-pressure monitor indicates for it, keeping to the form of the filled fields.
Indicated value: 83 bpm
